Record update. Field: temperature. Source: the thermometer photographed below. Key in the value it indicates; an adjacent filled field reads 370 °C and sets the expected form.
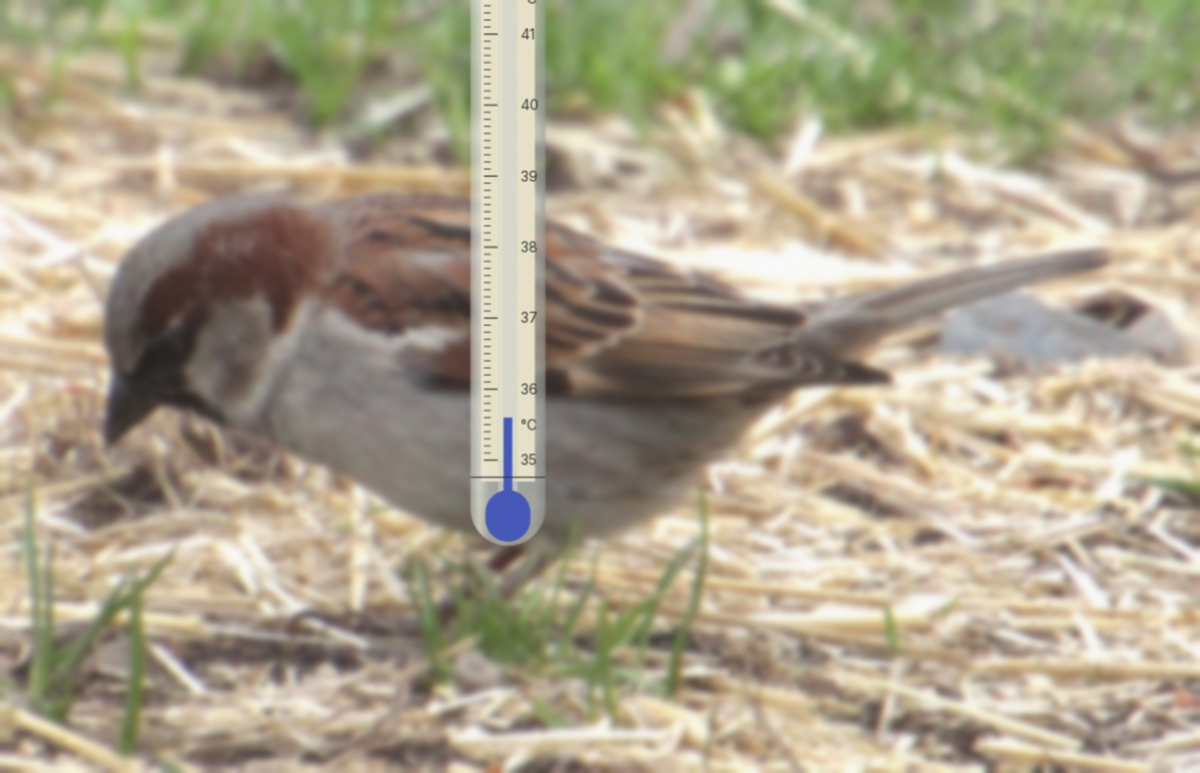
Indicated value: 35.6 °C
